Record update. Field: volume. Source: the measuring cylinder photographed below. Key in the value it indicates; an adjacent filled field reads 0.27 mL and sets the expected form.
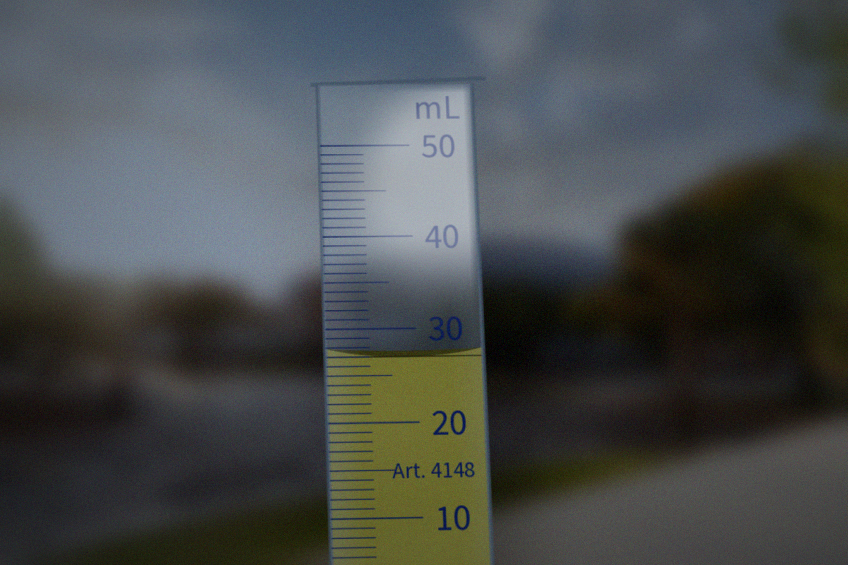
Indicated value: 27 mL
